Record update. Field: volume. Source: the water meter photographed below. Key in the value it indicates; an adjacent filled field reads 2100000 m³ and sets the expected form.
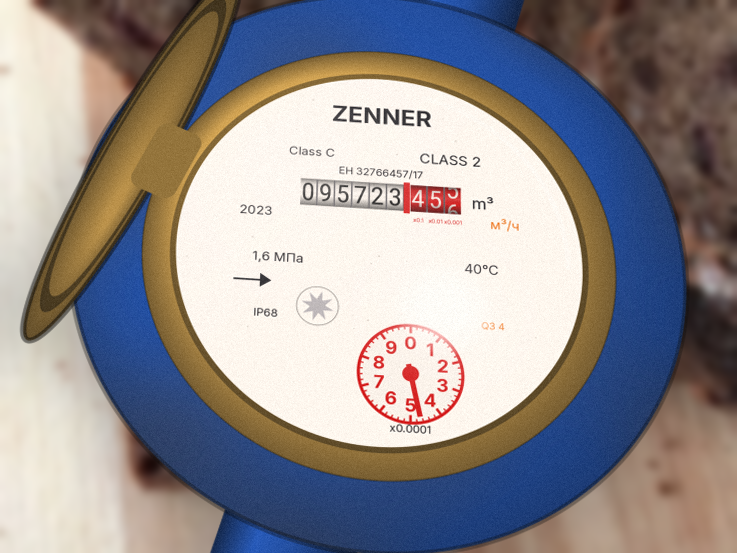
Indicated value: 95723.4554 m³
